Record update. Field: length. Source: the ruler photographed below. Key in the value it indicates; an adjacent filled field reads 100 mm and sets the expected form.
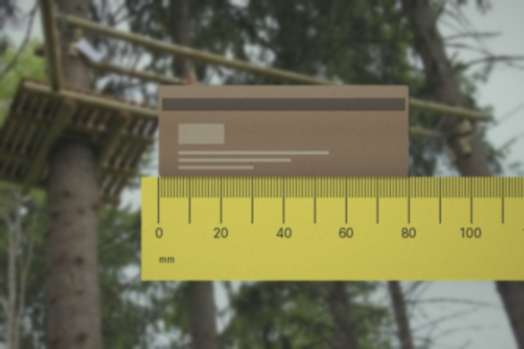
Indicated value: 80 mm
